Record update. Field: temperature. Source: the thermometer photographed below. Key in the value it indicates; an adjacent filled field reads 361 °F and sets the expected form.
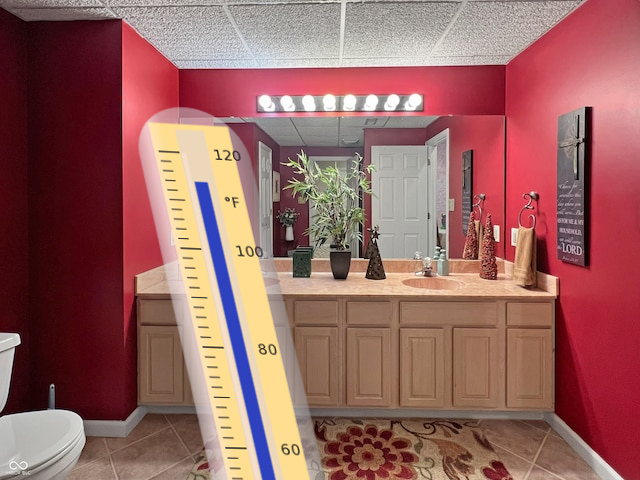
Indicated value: 114 °F
